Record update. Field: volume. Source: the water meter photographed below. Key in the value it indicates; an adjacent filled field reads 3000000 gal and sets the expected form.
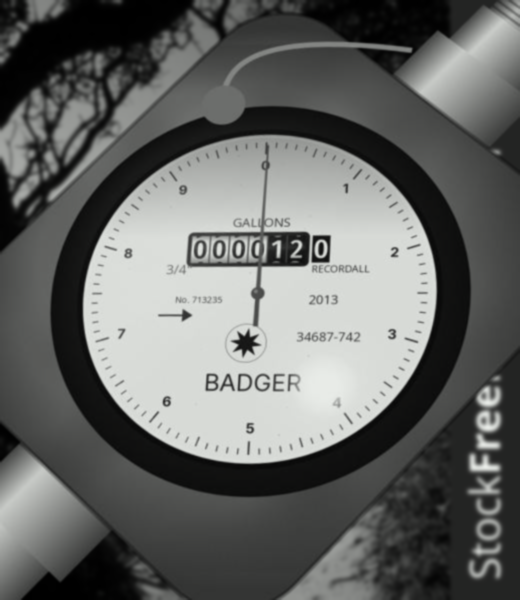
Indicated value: 120.0 gal
